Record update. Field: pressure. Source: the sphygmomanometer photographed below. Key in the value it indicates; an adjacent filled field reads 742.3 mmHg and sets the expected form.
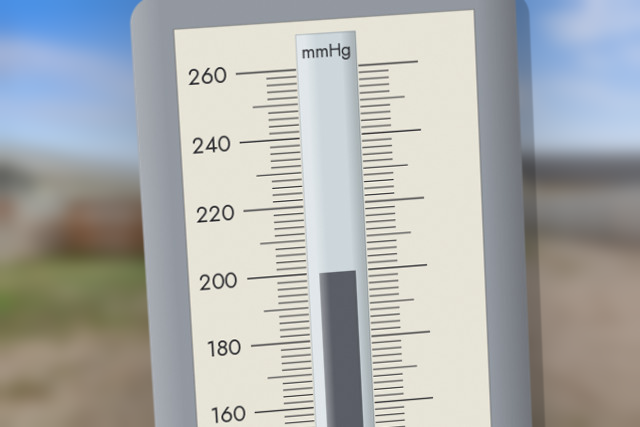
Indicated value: 200 mmHg
